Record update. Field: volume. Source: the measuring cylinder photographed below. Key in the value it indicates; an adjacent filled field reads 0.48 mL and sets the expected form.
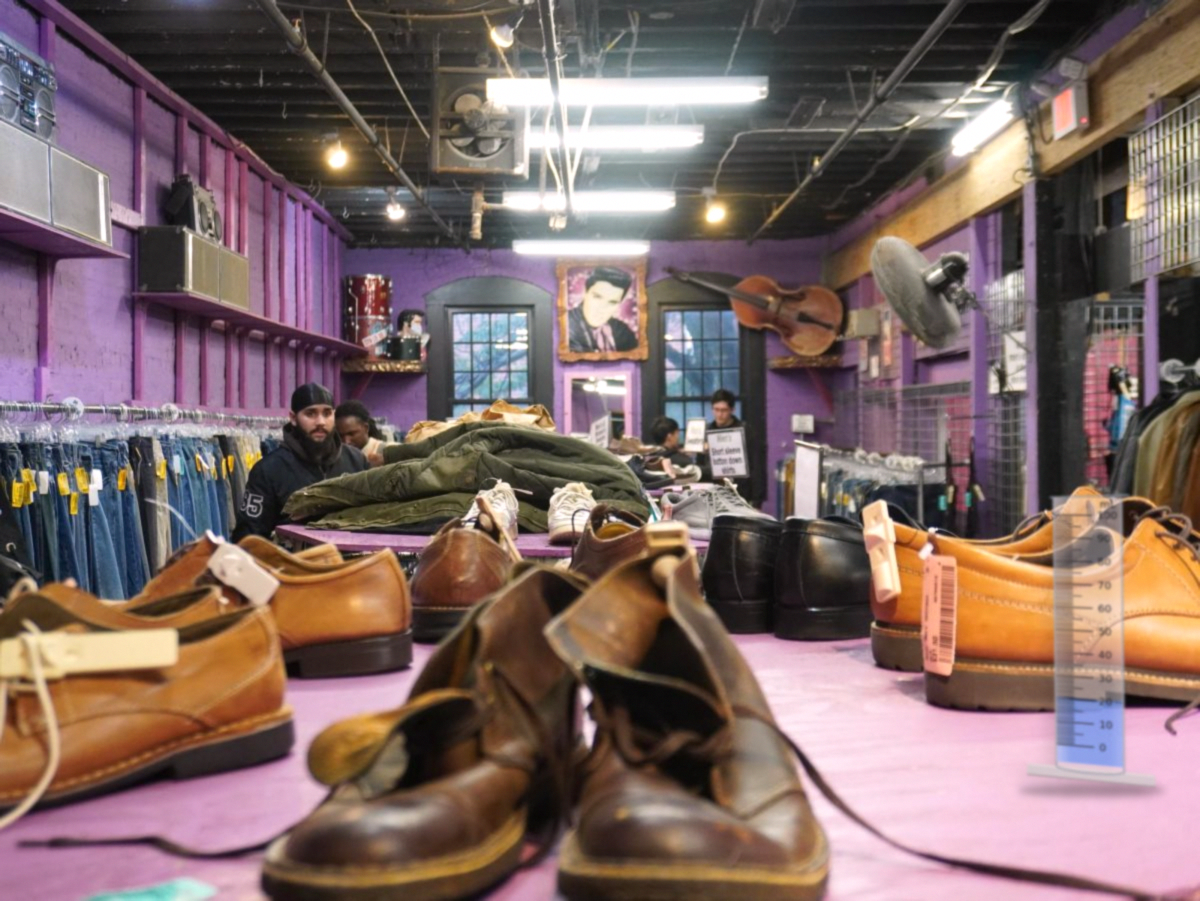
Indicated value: 20 mL
